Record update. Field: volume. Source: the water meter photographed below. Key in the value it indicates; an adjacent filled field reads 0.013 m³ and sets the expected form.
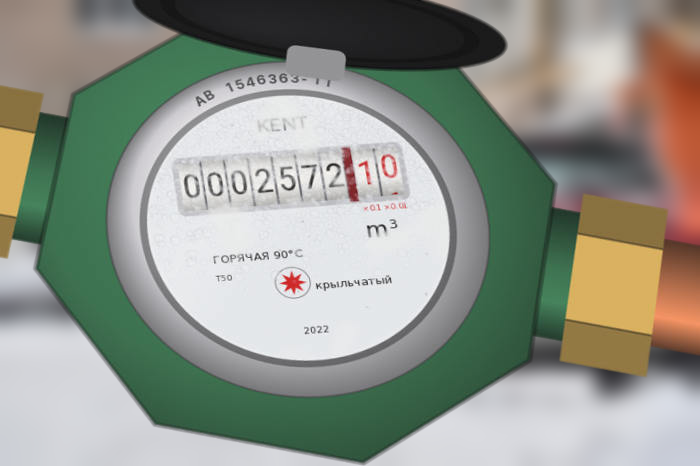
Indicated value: 2572.10 m³
